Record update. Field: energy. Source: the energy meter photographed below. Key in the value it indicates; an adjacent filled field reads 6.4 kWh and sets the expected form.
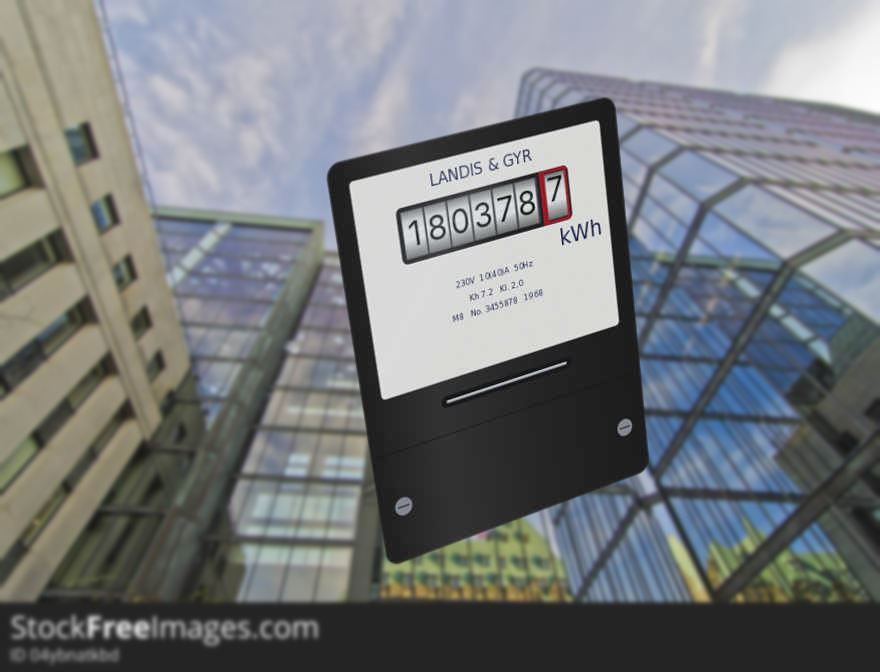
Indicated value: 180378.7 kWh
